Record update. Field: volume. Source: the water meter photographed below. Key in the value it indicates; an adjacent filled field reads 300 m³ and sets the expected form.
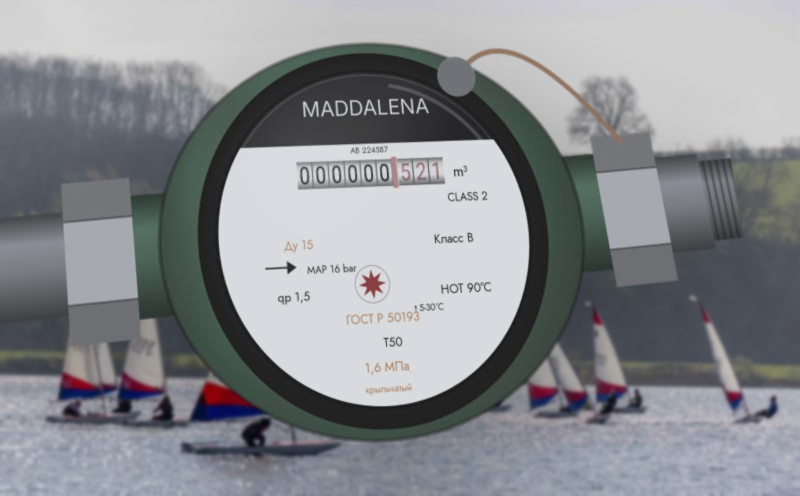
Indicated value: 0.521 m³
